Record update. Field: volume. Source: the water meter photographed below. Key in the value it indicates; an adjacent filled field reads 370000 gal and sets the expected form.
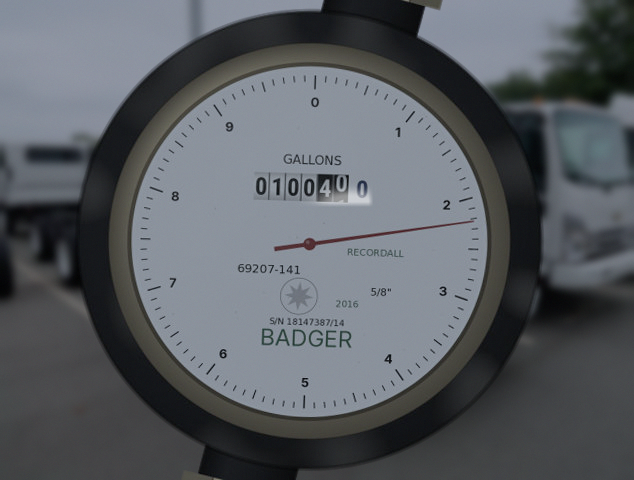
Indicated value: 100402.2 gal
